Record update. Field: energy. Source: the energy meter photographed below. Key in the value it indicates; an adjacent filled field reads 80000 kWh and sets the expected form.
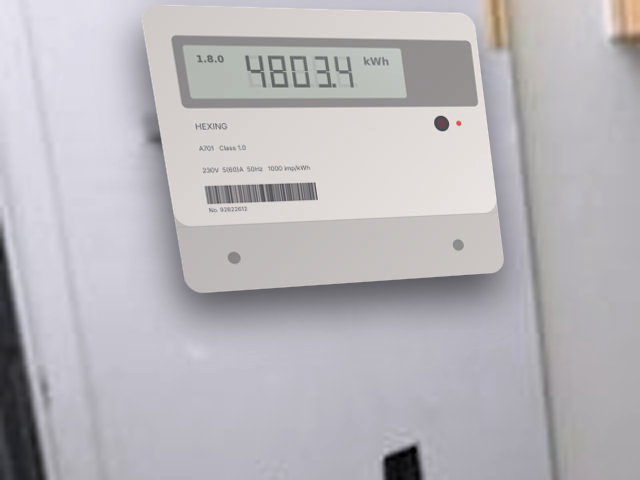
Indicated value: 4803.4 kWh
